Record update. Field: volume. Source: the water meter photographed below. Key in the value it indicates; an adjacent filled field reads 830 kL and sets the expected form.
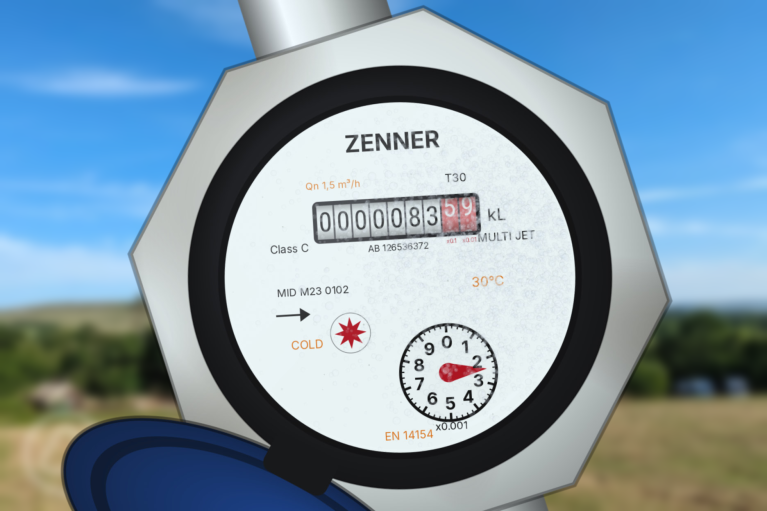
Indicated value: 83.592 kL
